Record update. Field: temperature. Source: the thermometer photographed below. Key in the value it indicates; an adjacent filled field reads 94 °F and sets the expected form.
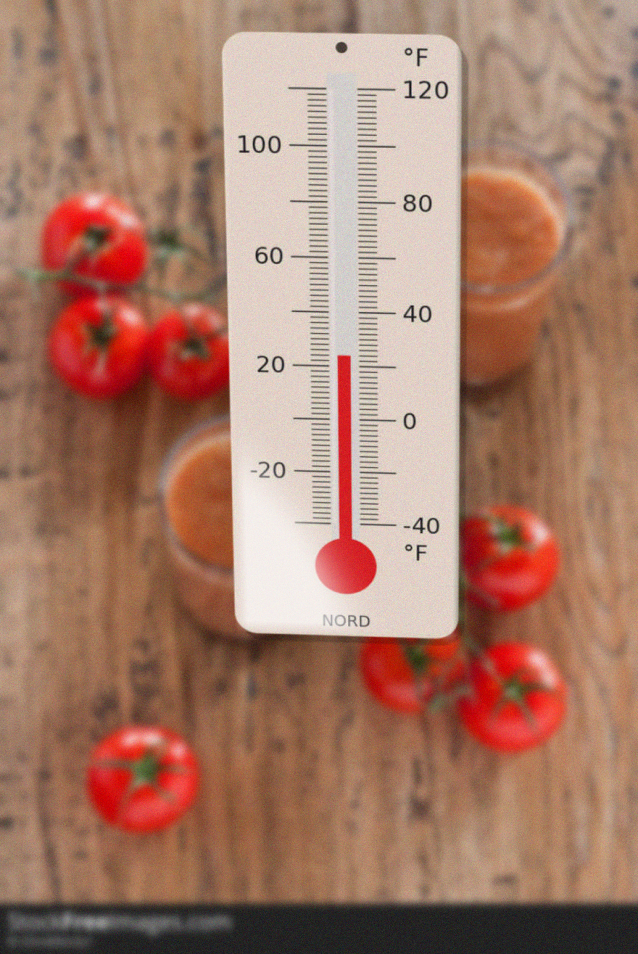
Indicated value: 24 °F
